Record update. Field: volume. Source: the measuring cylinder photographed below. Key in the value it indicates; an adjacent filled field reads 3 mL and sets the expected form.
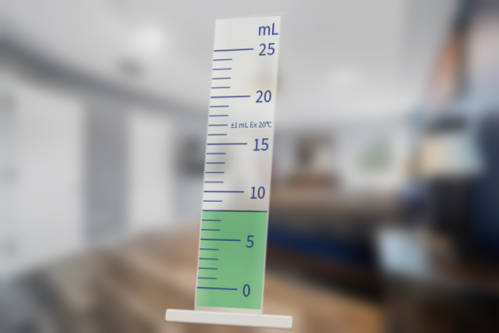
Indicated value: 8 mL
